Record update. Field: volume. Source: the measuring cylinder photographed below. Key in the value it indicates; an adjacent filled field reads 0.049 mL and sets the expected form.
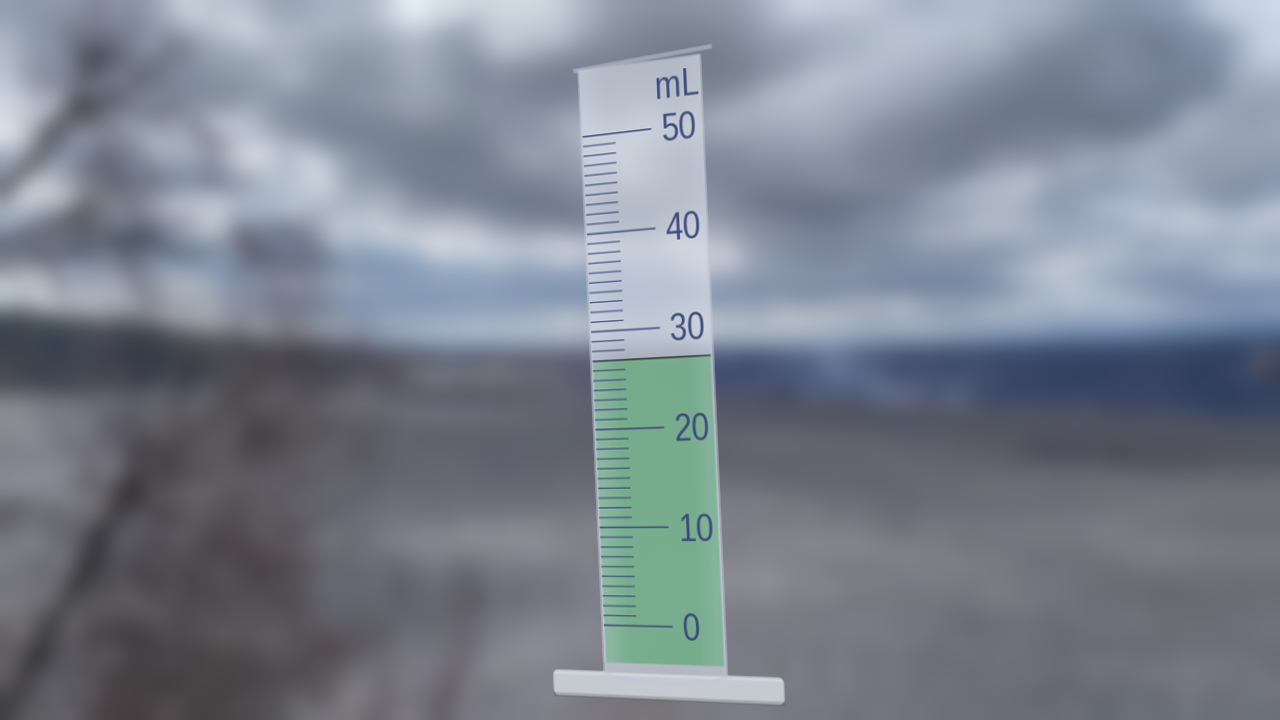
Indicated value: 27 mL
